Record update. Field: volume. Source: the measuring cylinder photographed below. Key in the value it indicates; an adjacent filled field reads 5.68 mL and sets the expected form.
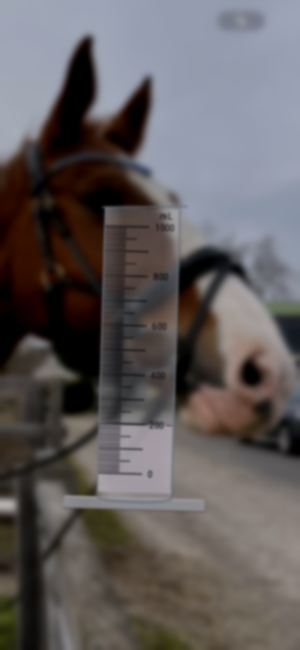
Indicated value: 200 mL
